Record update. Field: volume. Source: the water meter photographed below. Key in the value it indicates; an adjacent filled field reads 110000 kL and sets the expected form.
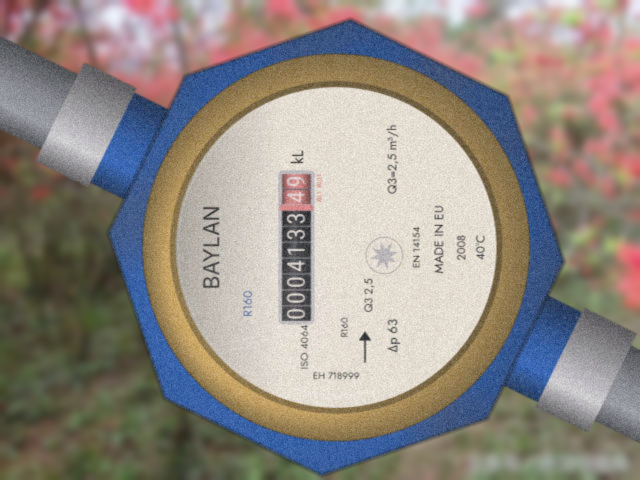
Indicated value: 4133.49 kL
